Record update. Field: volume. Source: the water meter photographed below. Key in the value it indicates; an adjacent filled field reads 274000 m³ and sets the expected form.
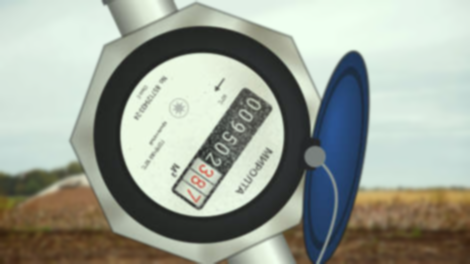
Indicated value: 9502.387 m³
